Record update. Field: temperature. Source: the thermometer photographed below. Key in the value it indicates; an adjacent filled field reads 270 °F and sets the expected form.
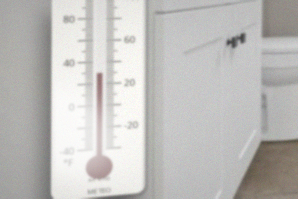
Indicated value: 30 °F
